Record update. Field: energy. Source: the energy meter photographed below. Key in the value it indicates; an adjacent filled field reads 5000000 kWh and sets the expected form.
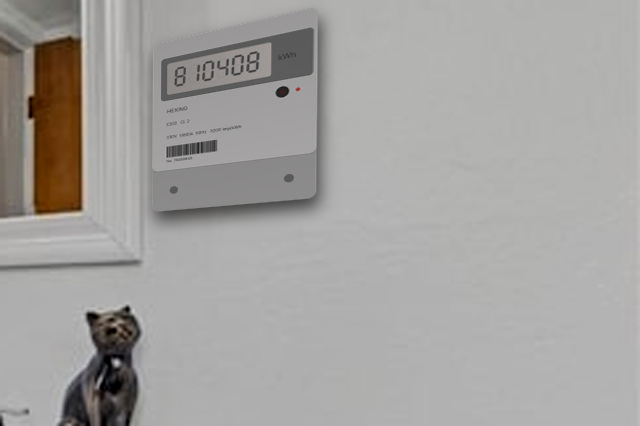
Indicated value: 810408 kWh
